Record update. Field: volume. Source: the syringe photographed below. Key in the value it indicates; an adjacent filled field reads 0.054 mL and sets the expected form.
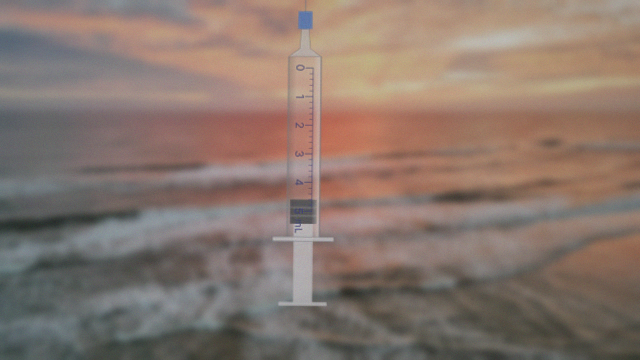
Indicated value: 4.6 mL
